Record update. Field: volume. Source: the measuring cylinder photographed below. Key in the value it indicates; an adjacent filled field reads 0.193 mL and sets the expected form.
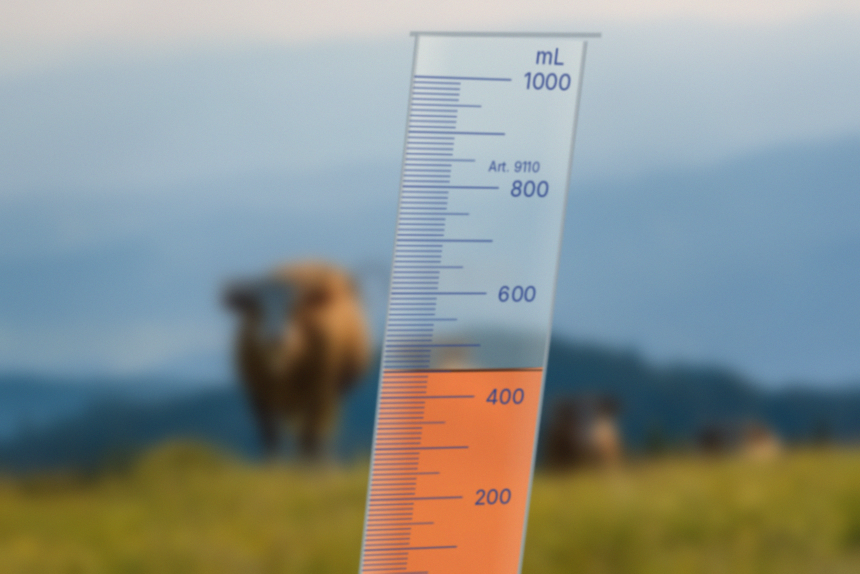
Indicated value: 450 mL
